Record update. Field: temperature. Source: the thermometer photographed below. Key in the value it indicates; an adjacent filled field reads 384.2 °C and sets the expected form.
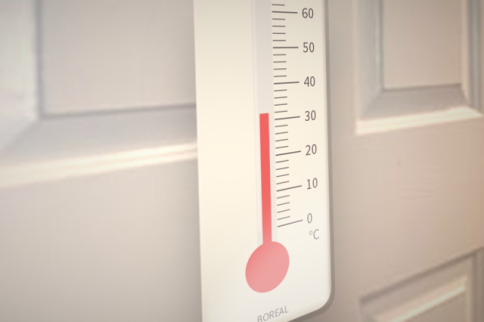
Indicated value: 32 °C
